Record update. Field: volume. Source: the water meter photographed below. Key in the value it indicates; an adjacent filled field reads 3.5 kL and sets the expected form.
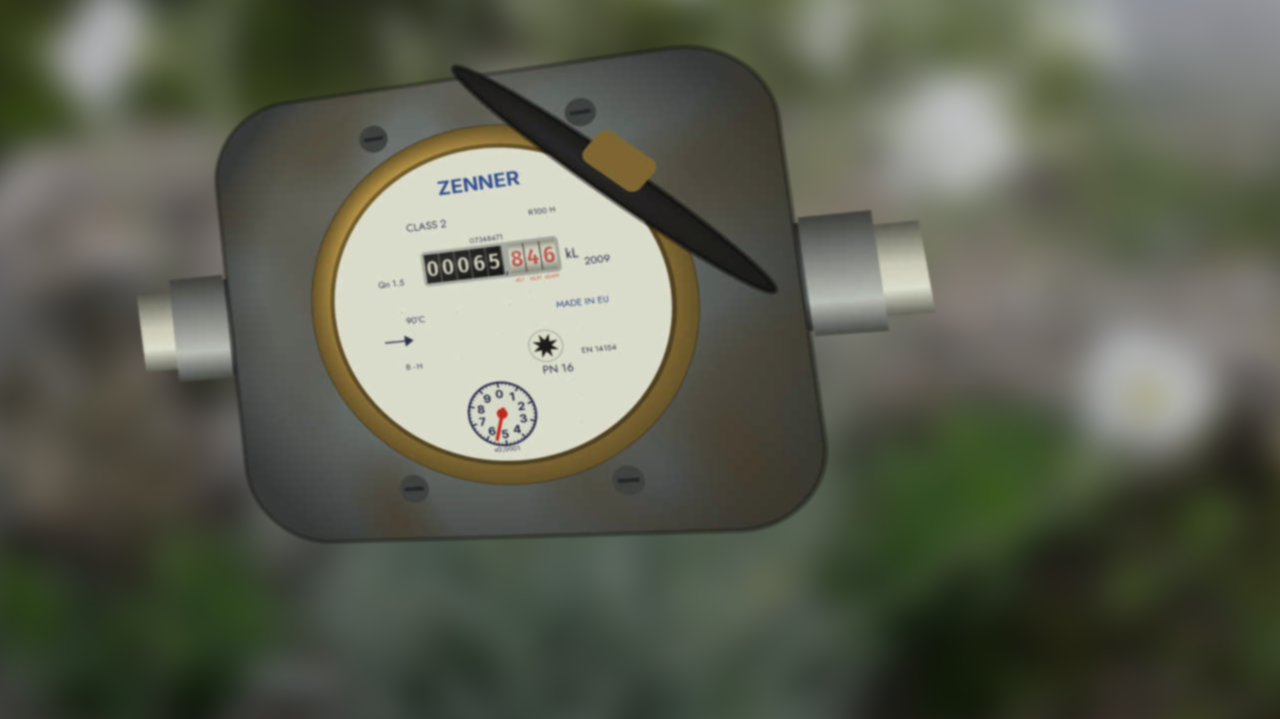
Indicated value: 65.8465 kL
